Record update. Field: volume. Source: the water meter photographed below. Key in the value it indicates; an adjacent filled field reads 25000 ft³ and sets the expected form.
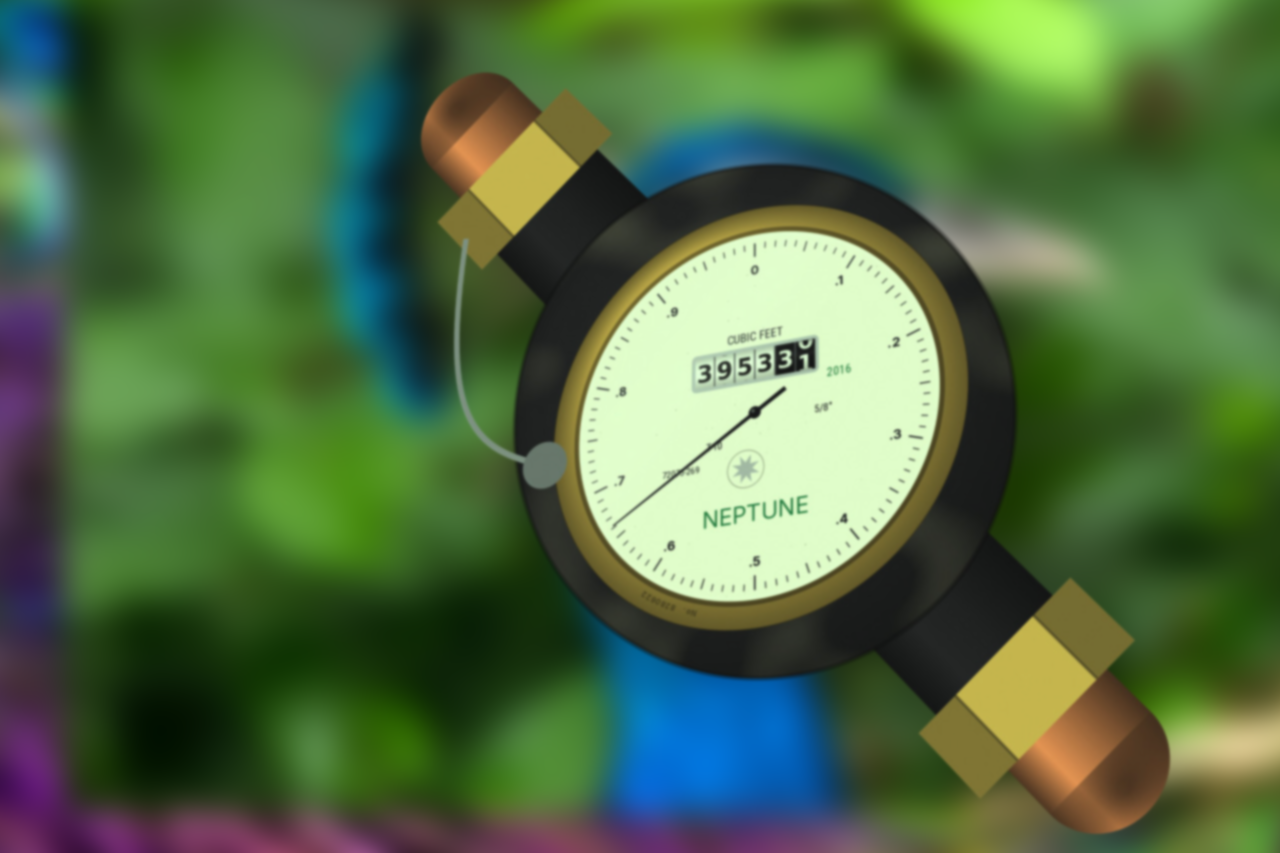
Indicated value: 395330.66 ft³
